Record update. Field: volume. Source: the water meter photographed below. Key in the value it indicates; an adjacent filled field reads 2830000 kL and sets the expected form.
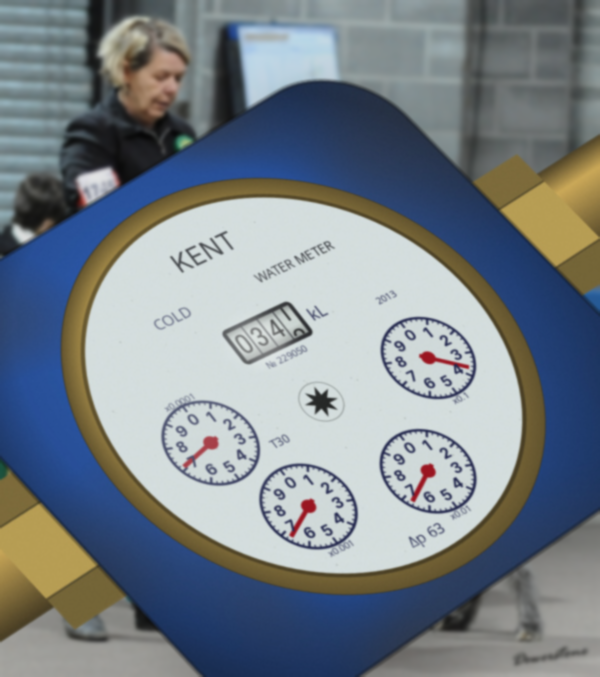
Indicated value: 341.3667 kL
